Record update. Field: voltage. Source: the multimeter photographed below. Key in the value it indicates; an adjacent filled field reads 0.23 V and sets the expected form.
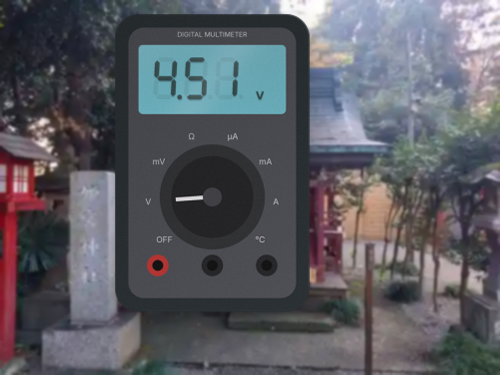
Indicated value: 4.51 V
